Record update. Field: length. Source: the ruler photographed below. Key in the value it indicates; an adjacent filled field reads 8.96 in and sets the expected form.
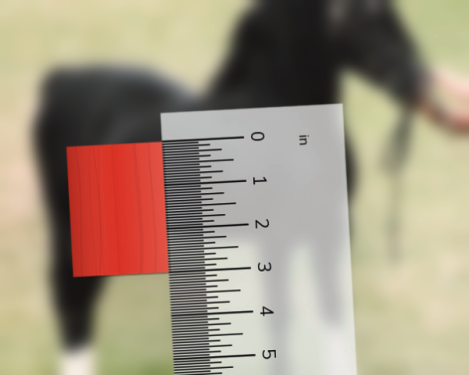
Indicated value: 3 in
